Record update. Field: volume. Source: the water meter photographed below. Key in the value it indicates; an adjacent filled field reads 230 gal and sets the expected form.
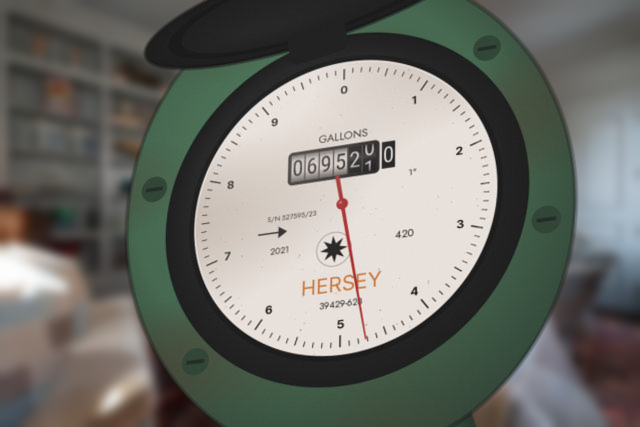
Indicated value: 695204.7 gal
